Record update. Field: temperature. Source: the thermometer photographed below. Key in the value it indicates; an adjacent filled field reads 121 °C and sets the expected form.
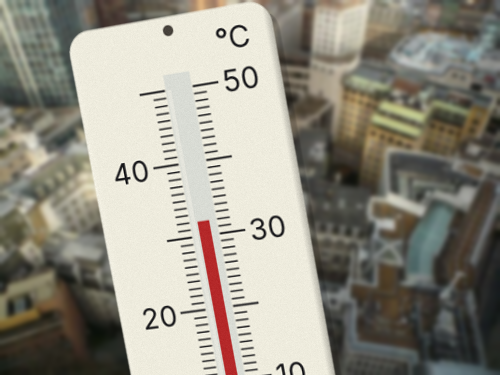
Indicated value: 32 °C
